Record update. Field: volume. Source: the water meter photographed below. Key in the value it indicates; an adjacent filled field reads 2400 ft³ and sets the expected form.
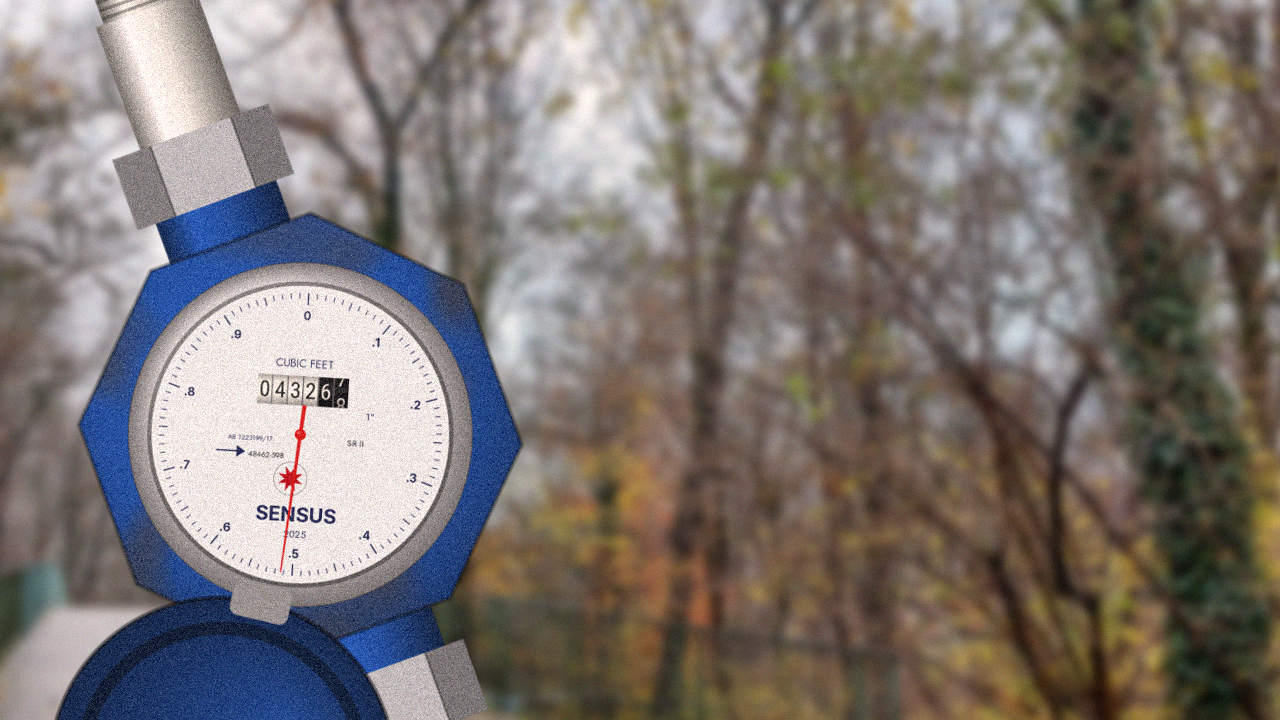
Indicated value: 43267.51 ft³
